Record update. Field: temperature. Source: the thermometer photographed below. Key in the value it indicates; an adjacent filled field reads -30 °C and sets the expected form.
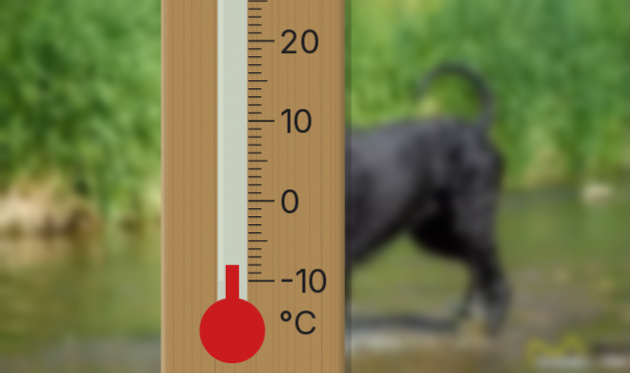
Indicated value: -8 °C
